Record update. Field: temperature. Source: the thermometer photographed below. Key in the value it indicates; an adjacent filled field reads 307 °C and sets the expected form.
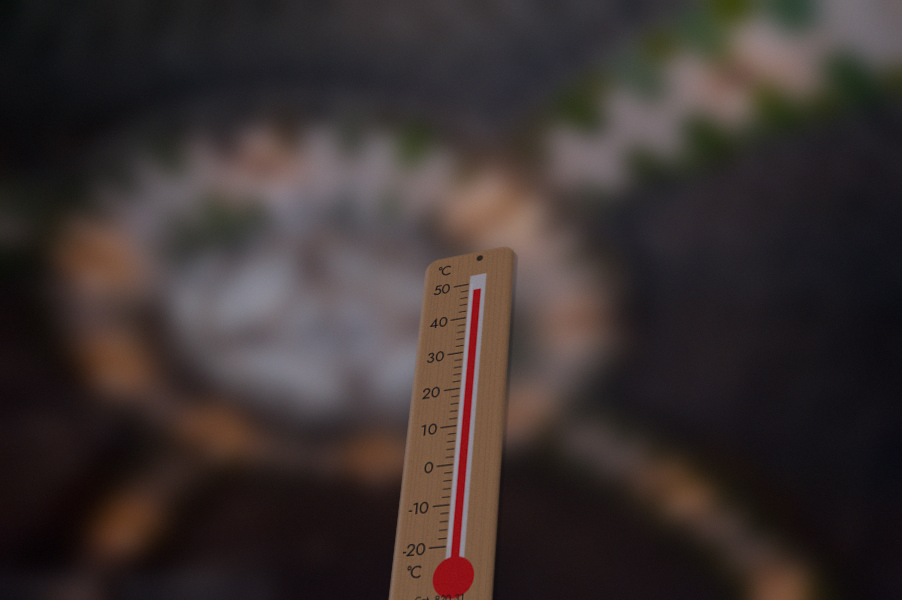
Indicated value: 48 °C
